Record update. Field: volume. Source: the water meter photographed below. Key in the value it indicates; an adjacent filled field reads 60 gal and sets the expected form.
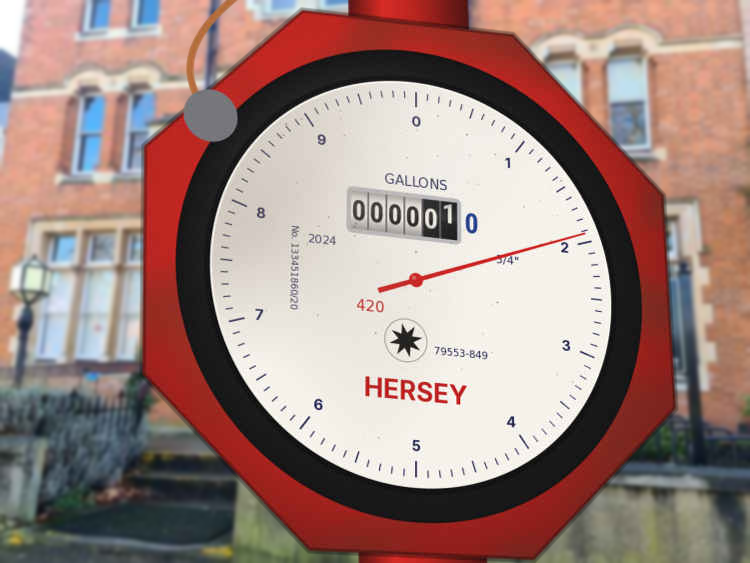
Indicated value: 11.9 gal
